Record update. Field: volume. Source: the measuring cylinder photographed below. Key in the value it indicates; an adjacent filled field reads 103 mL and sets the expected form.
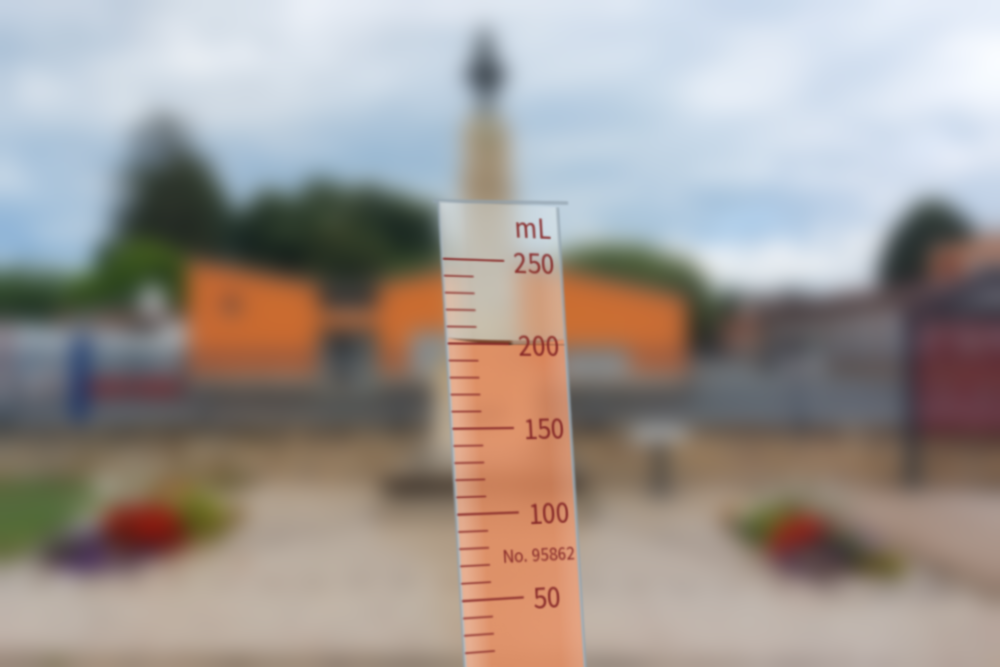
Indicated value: 200 mL
